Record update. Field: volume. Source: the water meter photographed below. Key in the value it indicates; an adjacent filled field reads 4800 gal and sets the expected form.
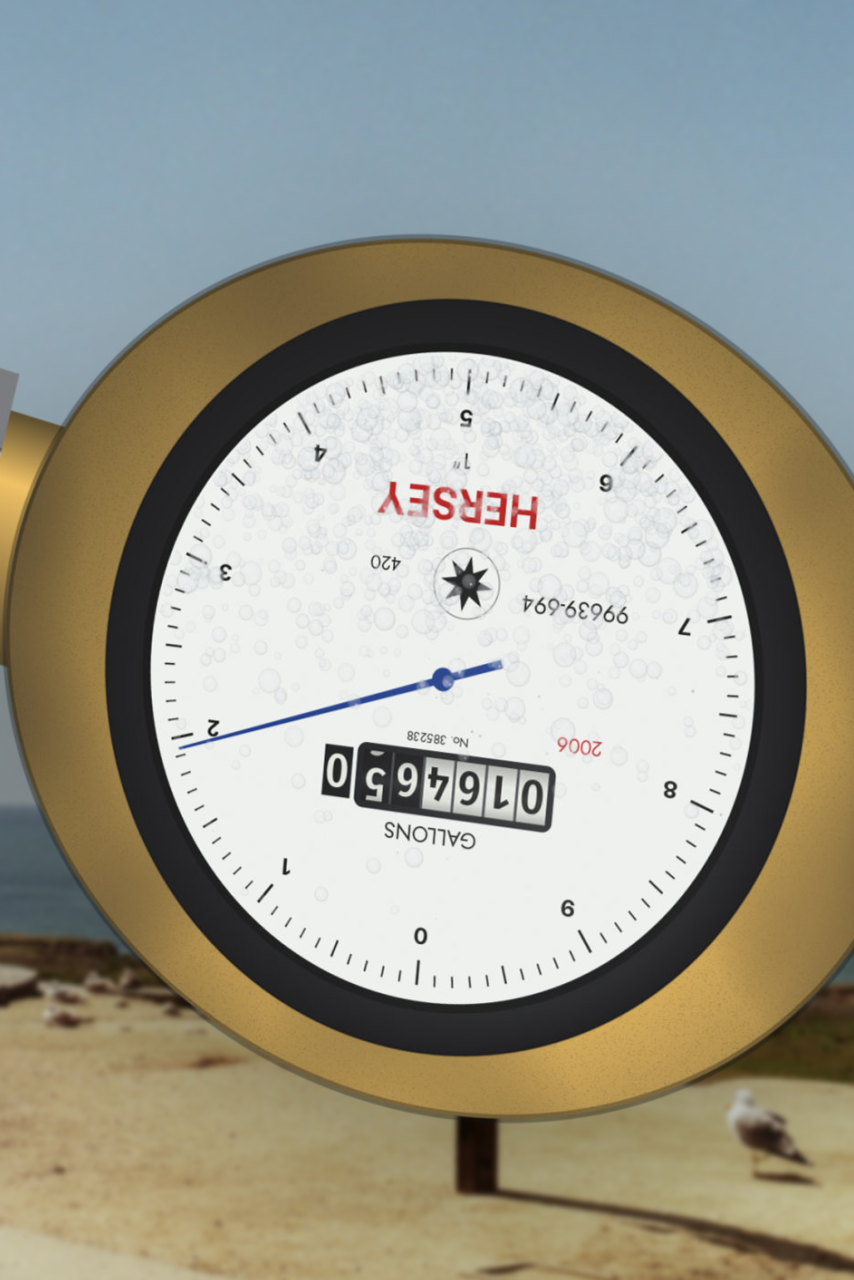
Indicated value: 164651.9 gal
